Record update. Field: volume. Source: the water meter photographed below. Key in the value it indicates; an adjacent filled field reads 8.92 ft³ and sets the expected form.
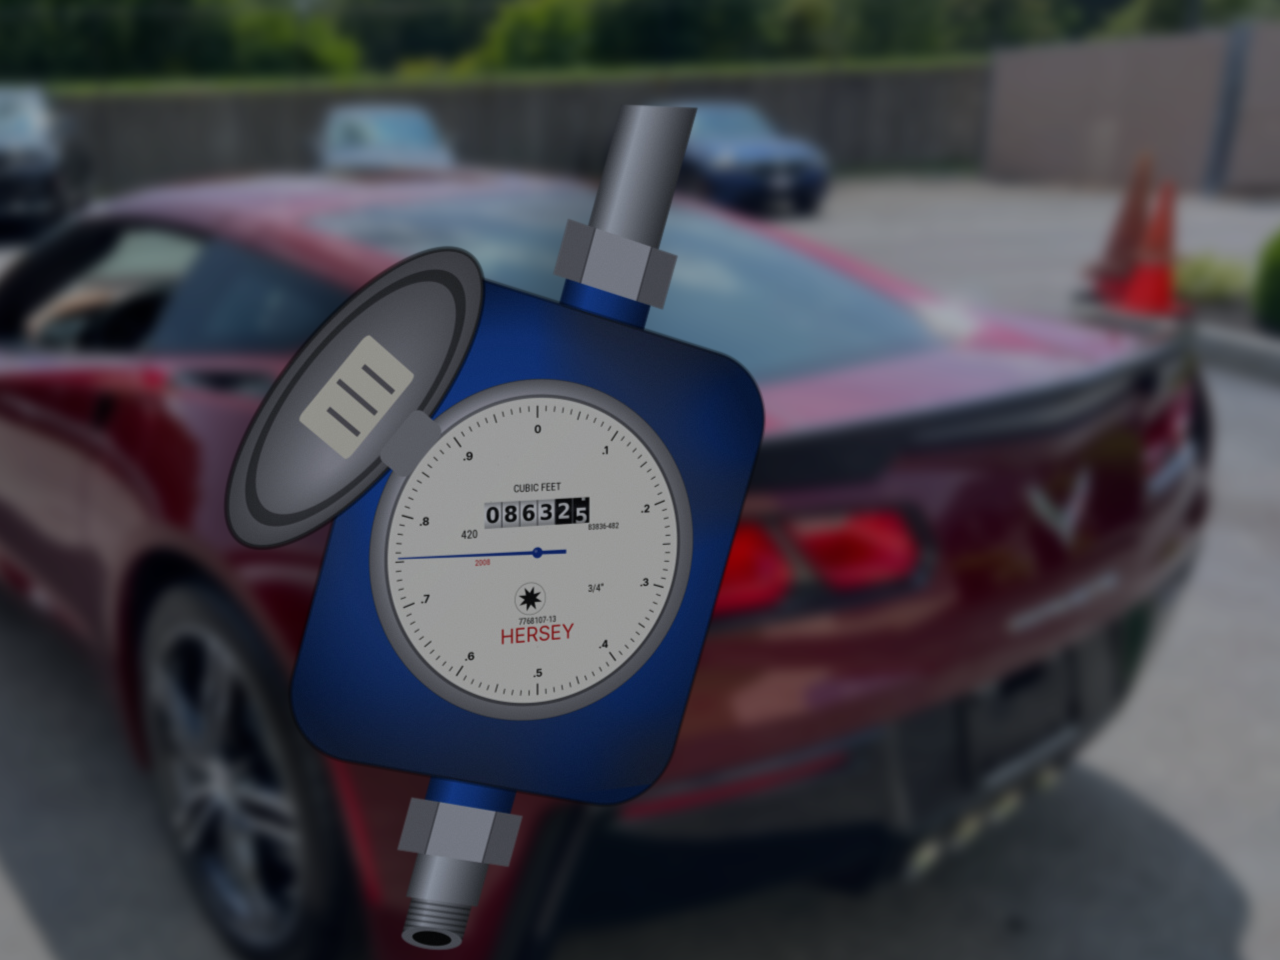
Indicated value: 86324.75 ft³
